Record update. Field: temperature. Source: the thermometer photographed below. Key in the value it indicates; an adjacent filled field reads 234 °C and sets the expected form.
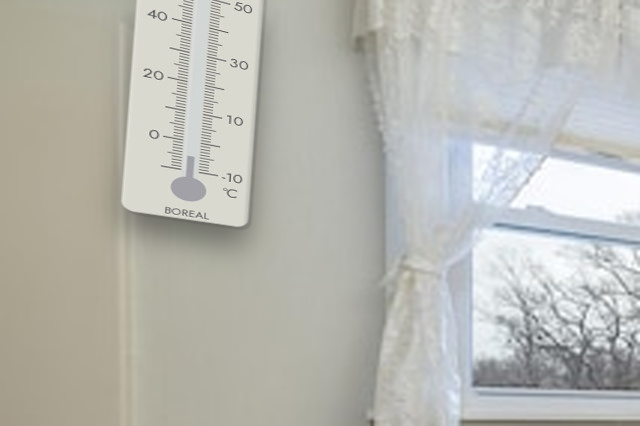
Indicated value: -5 °C
